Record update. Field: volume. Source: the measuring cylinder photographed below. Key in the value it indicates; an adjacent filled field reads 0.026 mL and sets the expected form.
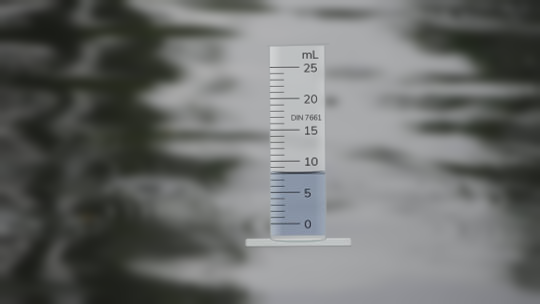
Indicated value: 8 mL
